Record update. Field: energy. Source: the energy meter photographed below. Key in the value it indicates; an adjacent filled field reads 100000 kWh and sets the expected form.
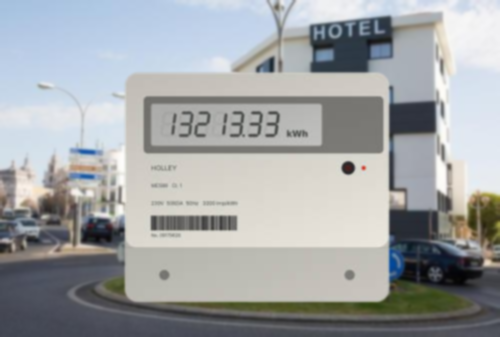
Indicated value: 13213.33 kWh
